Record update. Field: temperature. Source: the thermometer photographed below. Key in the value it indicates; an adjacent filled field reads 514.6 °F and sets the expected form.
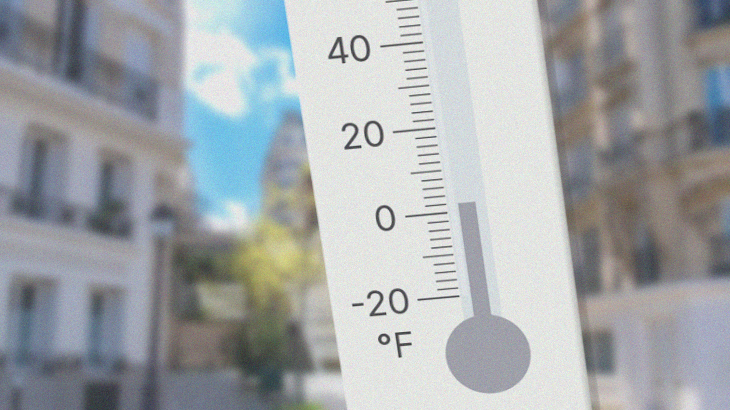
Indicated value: 2 °F
